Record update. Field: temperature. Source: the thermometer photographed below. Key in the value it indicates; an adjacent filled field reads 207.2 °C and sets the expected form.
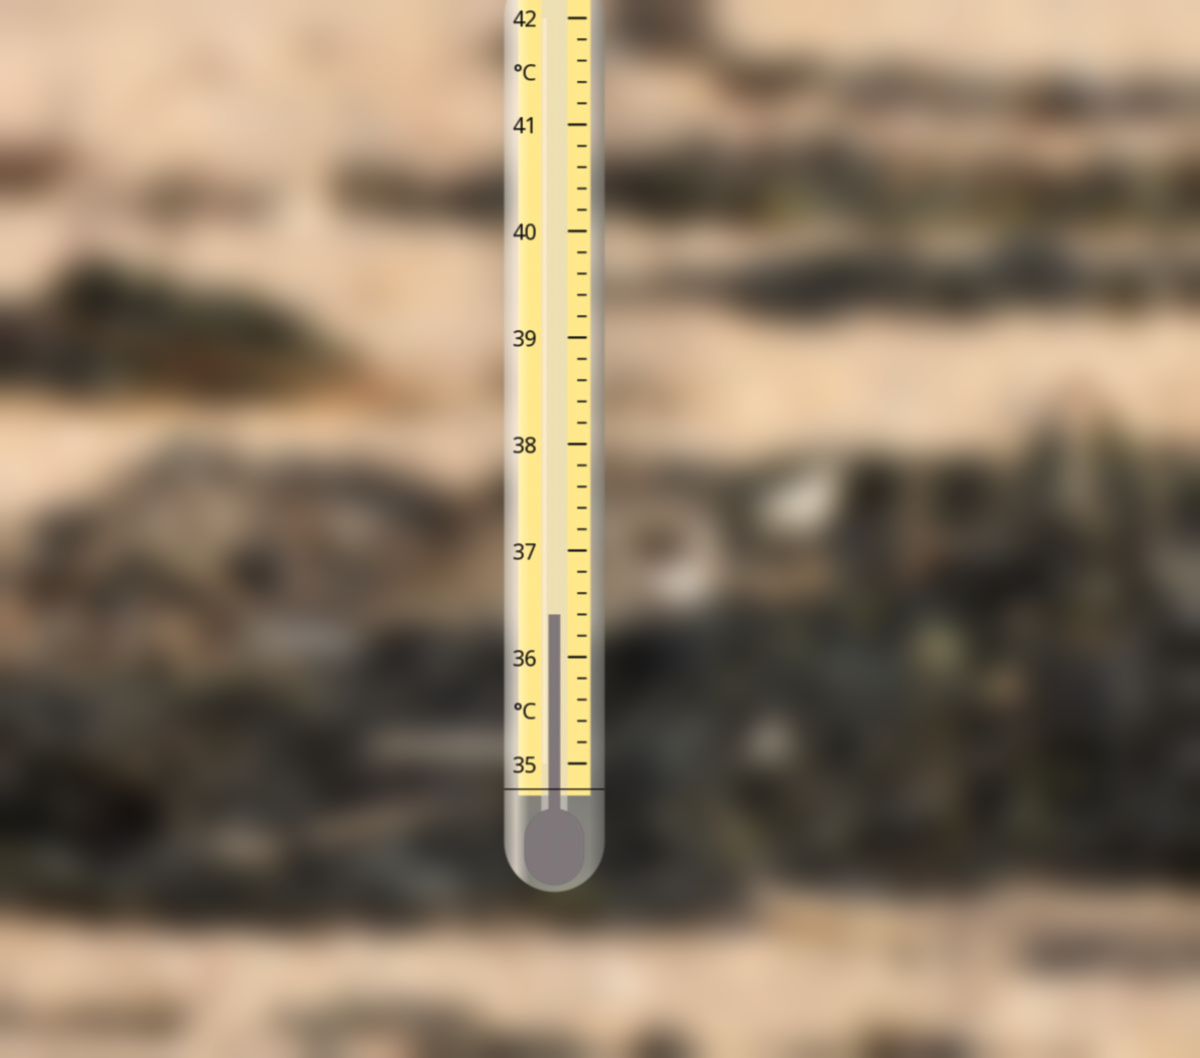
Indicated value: 36.4 °C
